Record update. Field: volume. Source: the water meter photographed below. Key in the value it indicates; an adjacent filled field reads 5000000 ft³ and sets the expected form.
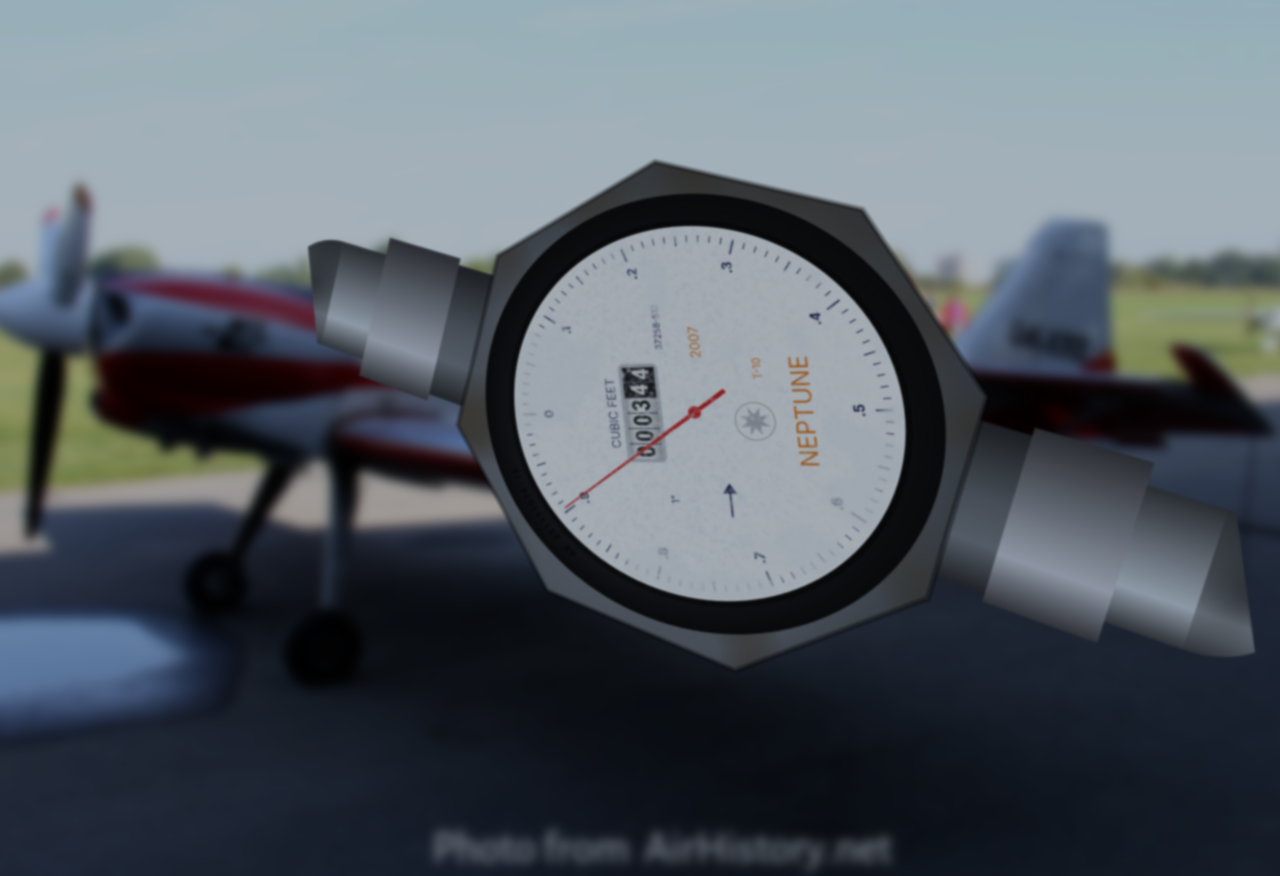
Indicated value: 343.90 ft³
